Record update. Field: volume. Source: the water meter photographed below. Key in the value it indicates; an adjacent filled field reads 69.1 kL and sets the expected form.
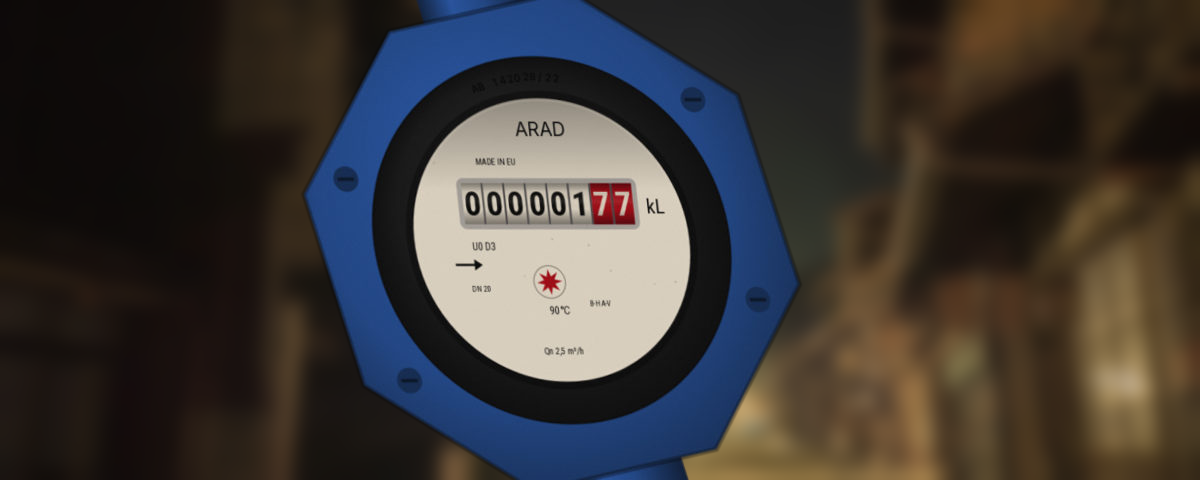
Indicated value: 1.77 kL
